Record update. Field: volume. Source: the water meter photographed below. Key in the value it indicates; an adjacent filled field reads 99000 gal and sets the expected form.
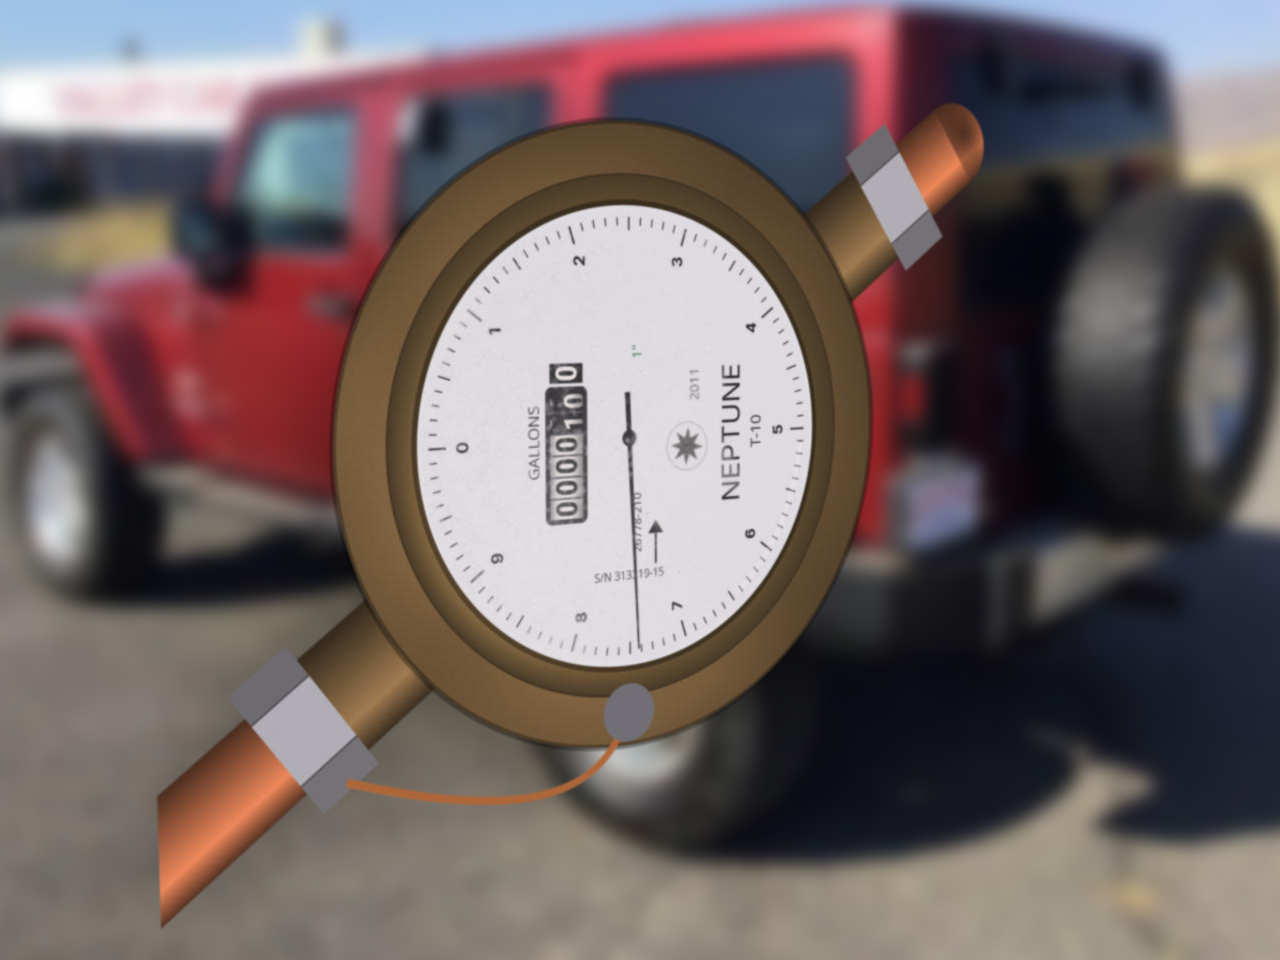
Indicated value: 97.4 gal
